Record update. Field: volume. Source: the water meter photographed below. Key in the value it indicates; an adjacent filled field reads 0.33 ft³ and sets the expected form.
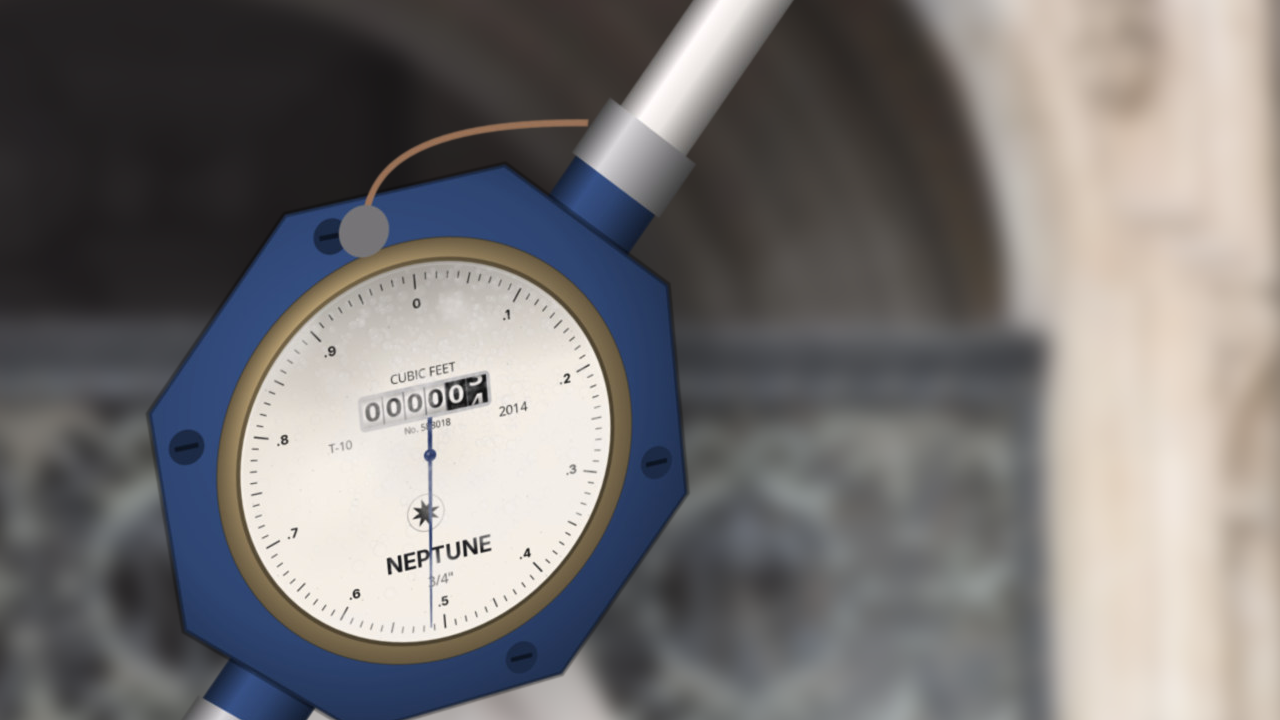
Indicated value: 3.51 ft³
